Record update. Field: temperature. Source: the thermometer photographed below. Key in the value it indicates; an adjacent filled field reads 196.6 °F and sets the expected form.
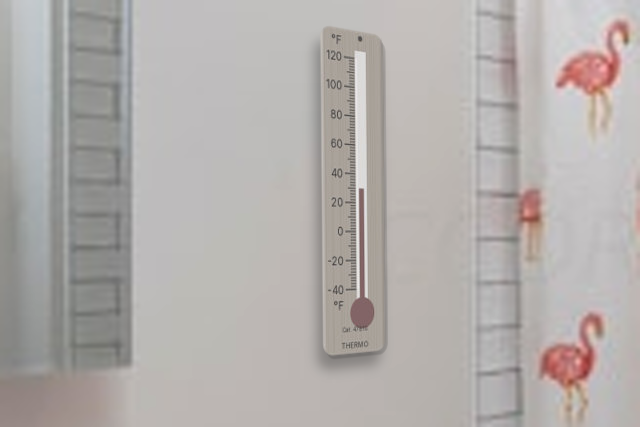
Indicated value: 30 °F
